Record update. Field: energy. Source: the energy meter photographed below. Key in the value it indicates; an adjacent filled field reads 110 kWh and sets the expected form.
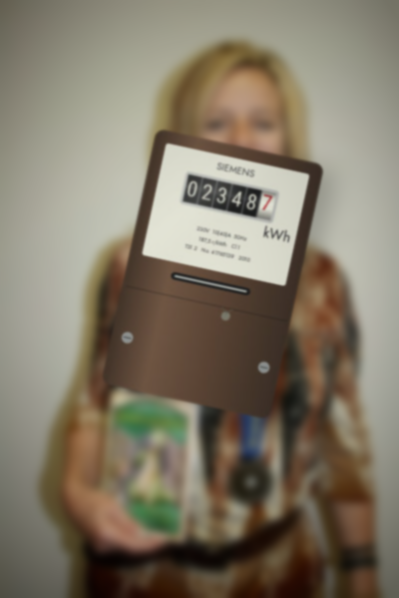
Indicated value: 2348.7 kWh
